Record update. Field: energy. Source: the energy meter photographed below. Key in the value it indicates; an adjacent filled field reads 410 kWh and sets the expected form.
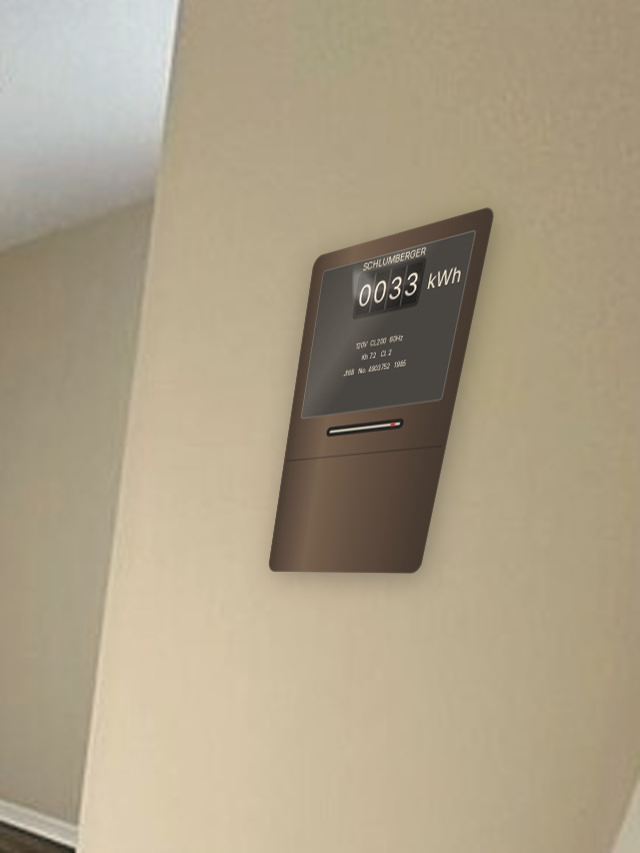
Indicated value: 33 kWh
